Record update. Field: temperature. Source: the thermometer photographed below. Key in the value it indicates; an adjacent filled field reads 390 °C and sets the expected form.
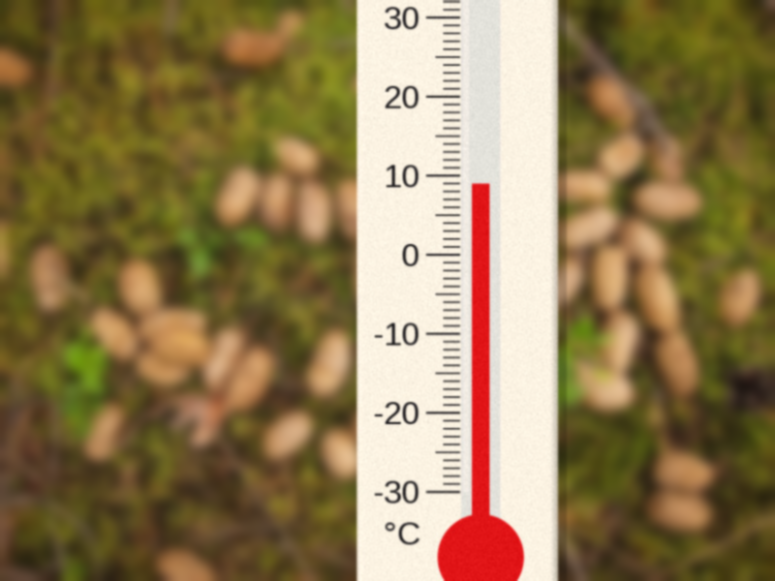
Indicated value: 9 °C
